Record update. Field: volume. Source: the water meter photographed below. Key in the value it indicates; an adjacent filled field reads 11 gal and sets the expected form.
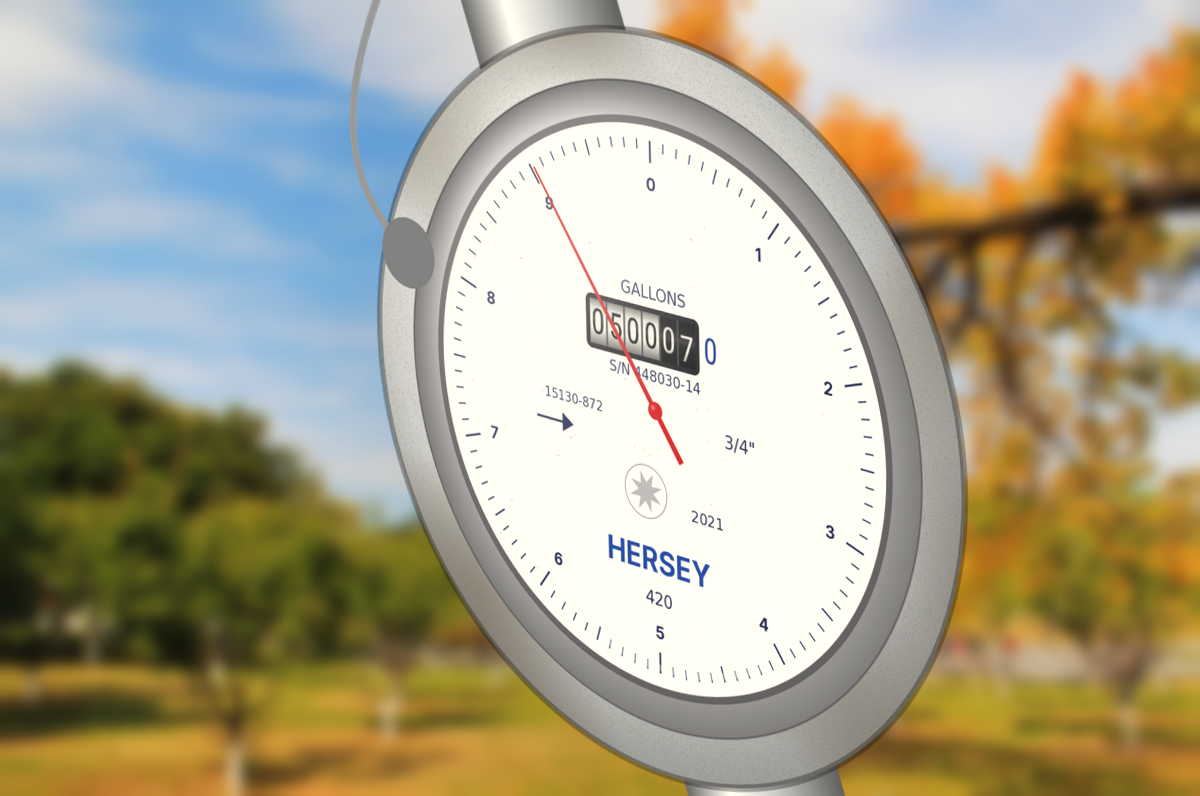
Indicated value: 500069.0 gal
